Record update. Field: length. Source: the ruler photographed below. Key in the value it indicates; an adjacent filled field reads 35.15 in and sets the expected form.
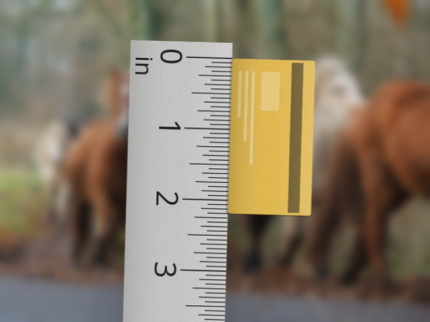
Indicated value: 2.1875 in
